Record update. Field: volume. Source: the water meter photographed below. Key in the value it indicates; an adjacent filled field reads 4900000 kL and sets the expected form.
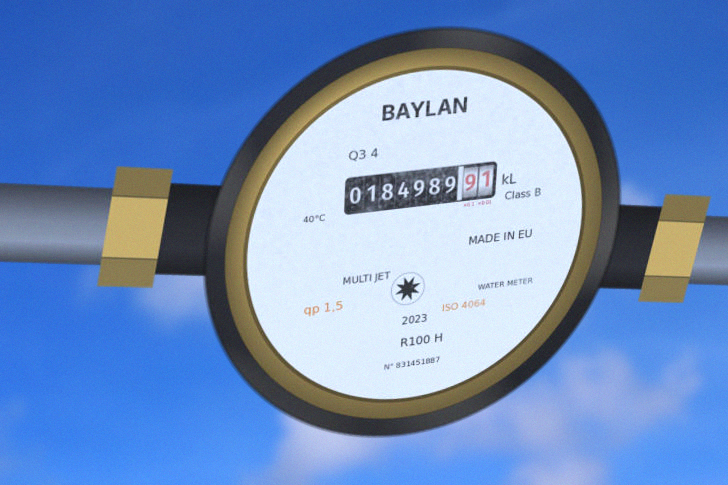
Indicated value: 184989.91 kL
